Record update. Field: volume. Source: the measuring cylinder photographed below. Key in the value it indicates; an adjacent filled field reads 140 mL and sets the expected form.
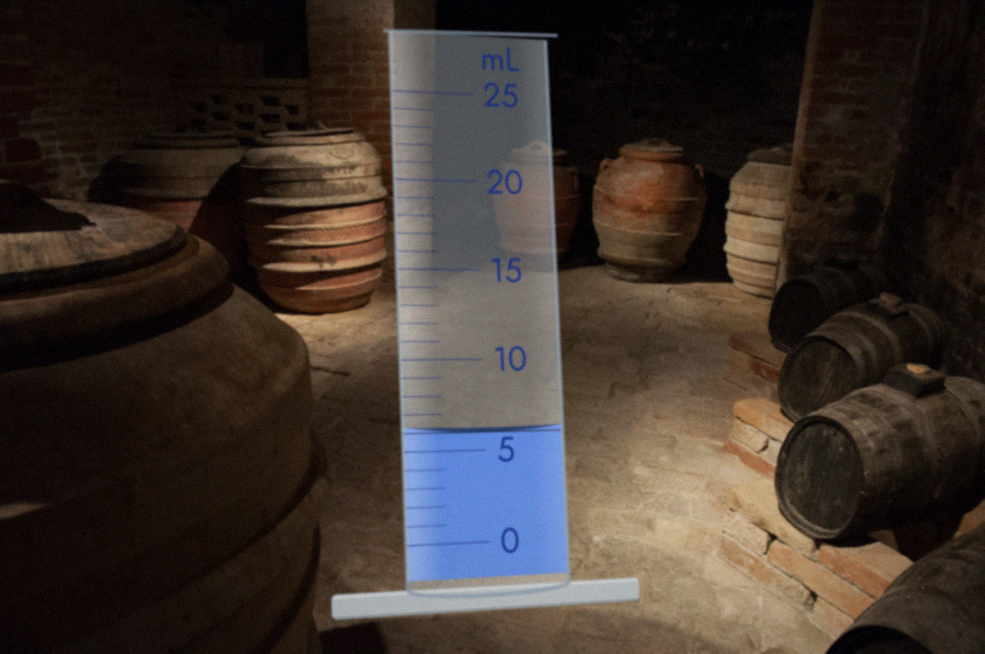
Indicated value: 6 mL
